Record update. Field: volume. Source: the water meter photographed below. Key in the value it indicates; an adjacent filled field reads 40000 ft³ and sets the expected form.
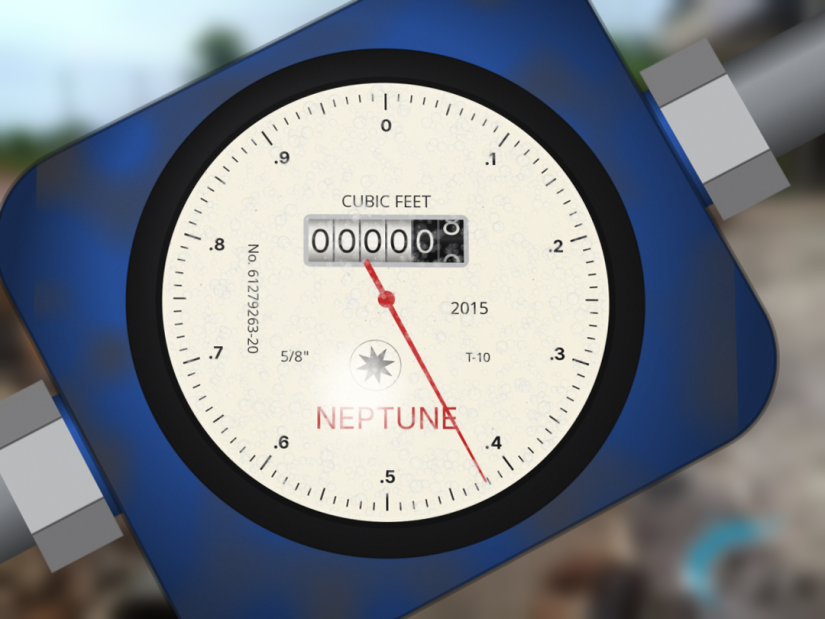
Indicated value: 8.42 ft³
